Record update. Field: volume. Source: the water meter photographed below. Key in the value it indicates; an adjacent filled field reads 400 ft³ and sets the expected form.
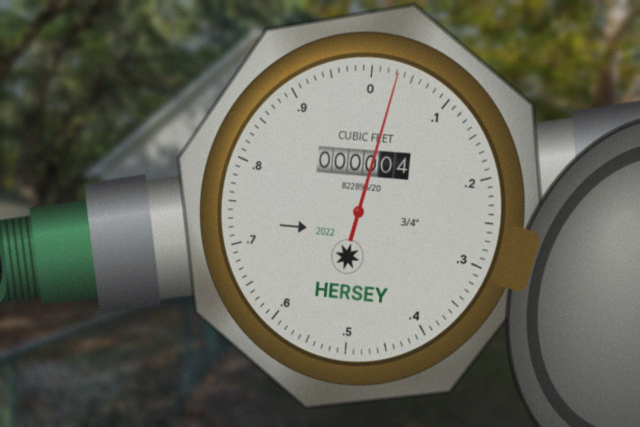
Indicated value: 4.03 ft³
